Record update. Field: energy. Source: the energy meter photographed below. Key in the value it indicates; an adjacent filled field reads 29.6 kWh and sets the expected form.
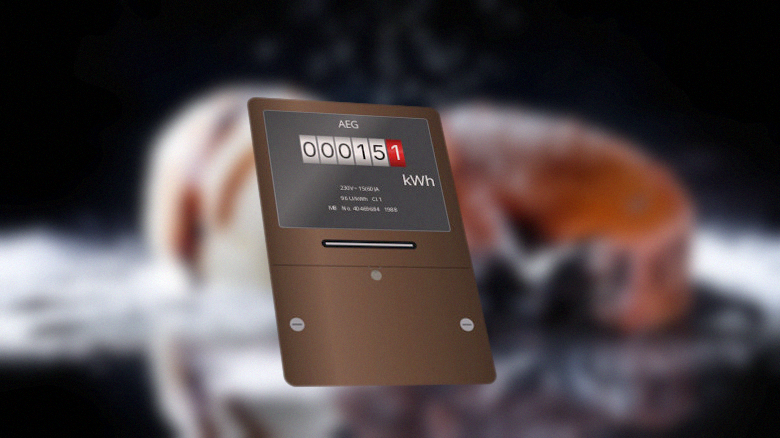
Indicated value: 15.1 kWh
